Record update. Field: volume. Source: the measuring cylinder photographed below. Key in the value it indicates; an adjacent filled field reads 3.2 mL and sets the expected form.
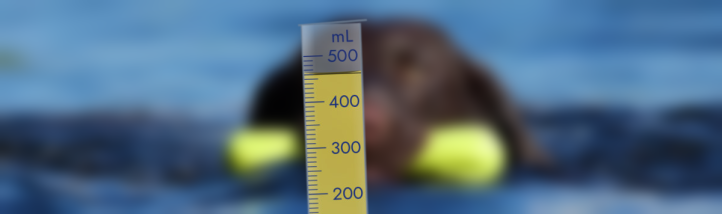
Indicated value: 460 mL
